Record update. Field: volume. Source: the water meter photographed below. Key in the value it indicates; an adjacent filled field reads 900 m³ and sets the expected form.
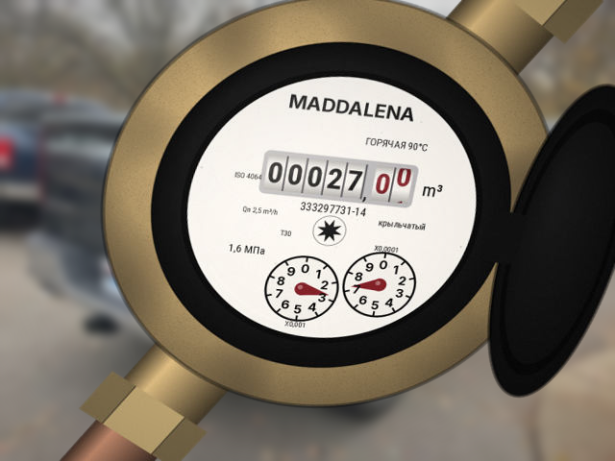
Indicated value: 27.0027 m³
